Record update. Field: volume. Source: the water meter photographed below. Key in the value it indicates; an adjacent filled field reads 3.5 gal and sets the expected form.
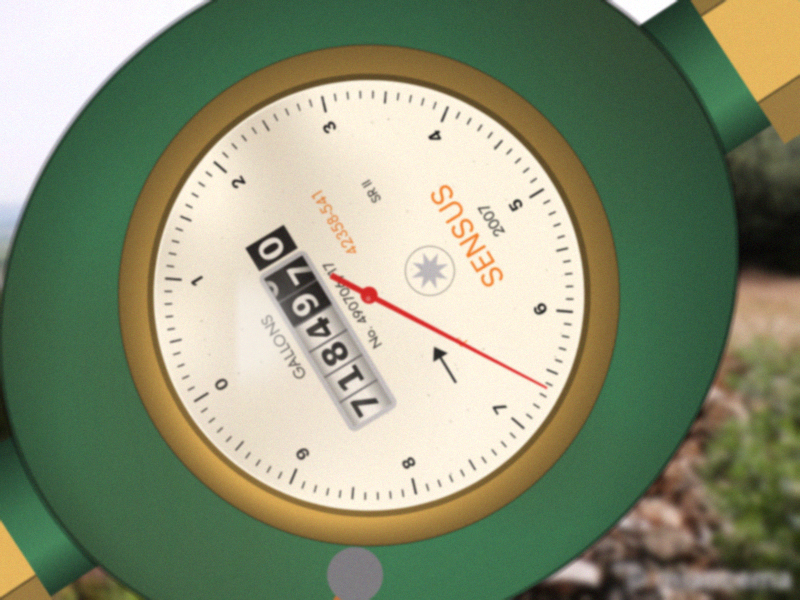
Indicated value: 7184966.6 gal
